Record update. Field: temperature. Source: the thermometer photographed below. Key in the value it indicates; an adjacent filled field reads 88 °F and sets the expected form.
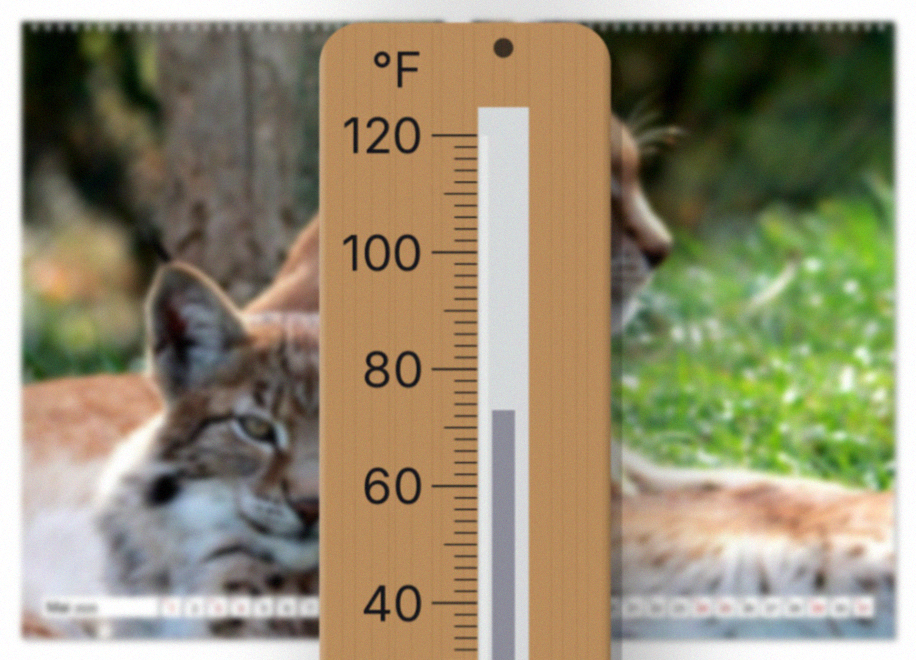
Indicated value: 73 °F
